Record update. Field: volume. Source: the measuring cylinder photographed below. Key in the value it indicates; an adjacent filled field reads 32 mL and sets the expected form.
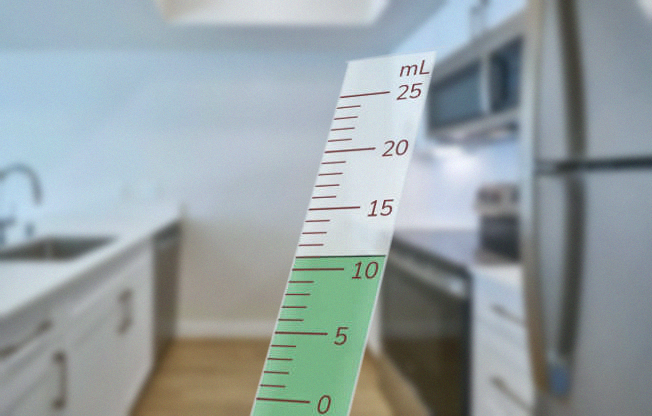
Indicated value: 11 mL
